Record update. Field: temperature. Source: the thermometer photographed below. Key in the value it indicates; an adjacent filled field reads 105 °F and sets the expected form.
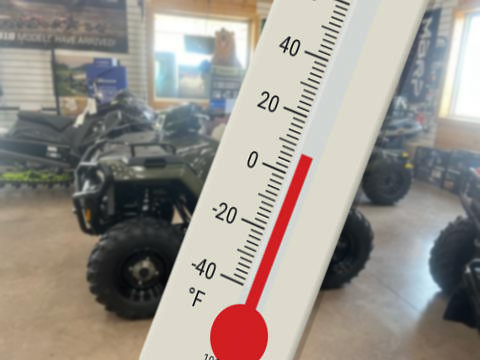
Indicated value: 8 °F
